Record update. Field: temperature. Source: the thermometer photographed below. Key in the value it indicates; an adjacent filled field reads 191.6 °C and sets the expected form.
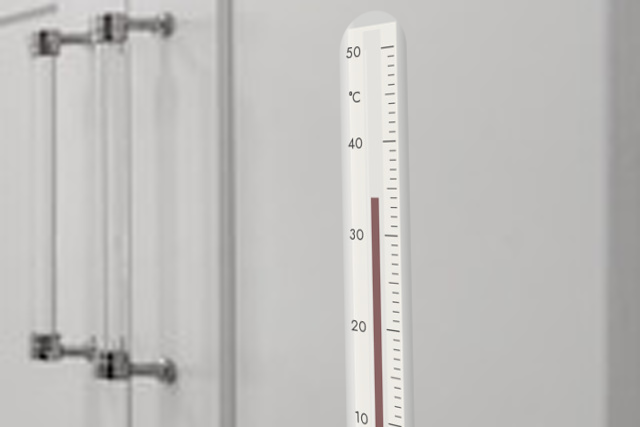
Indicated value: 34 °C
